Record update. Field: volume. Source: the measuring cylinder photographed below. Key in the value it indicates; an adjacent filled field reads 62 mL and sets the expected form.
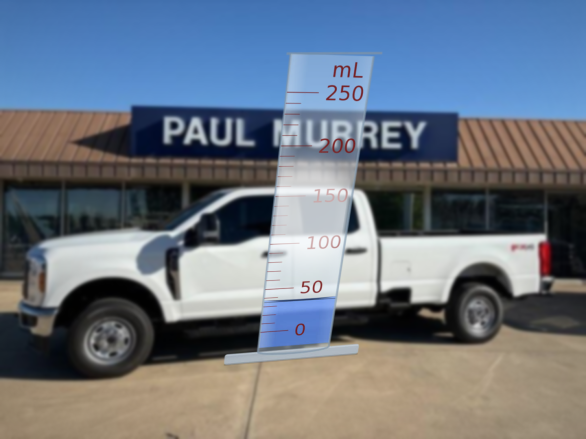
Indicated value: 35 mL
